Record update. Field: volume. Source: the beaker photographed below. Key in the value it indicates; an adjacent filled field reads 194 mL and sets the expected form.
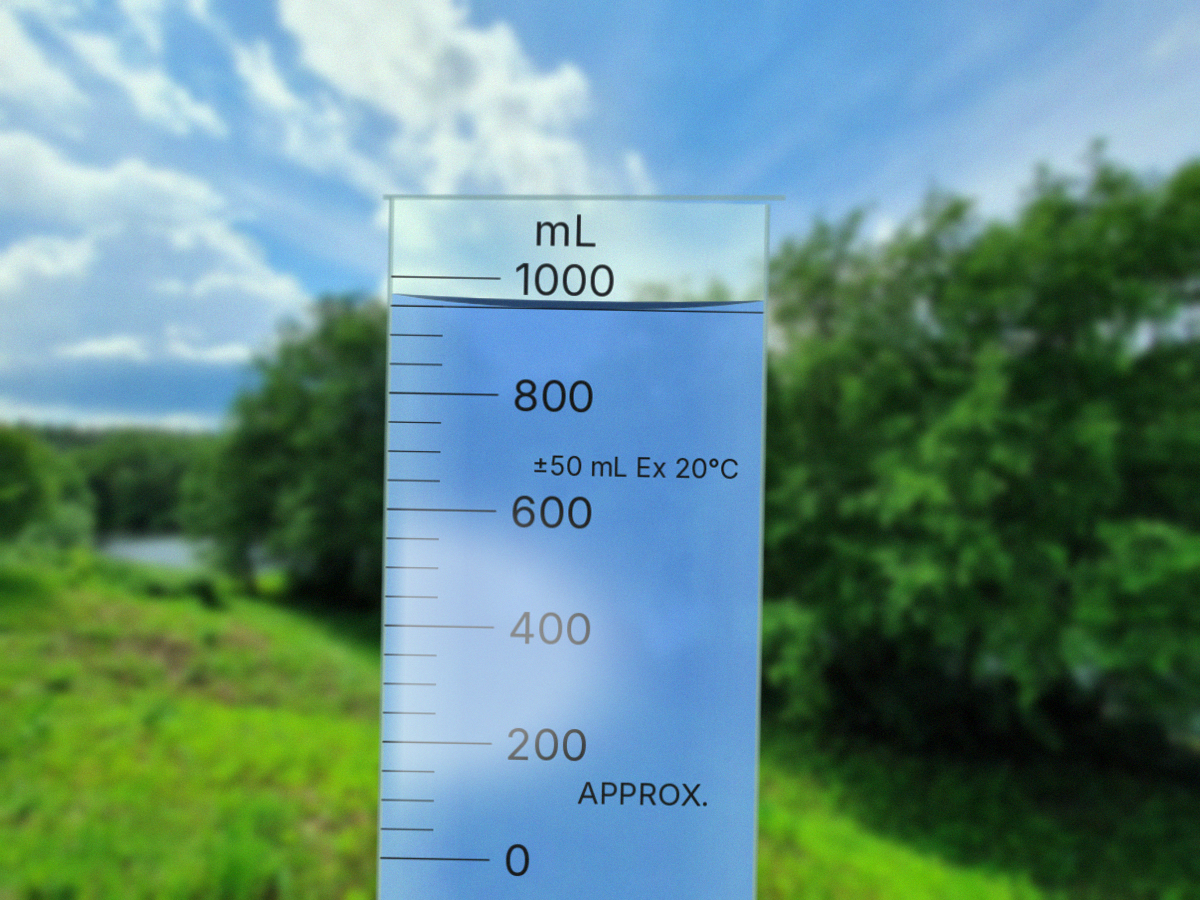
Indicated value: 950 mL
